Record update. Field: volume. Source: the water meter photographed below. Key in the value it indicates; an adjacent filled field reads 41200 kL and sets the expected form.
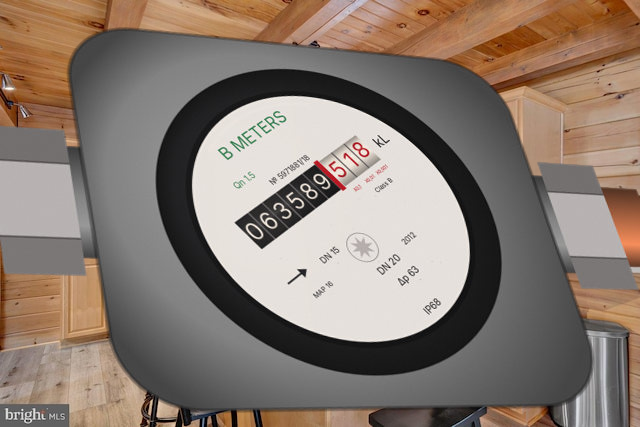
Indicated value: 63589.518 kL
